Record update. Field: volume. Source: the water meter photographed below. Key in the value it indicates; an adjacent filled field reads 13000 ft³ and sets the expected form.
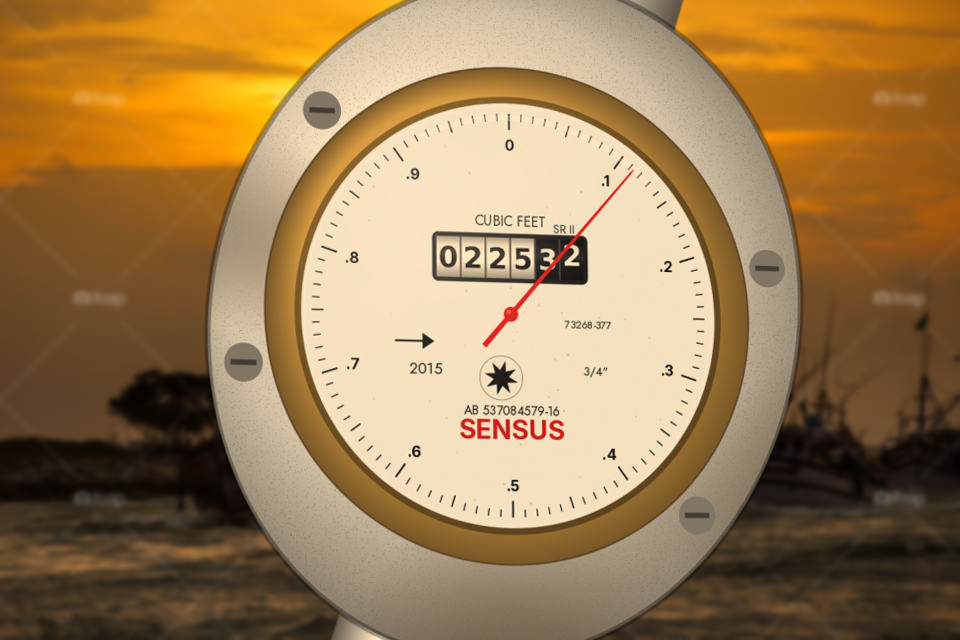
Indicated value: 22532.11 ft³
